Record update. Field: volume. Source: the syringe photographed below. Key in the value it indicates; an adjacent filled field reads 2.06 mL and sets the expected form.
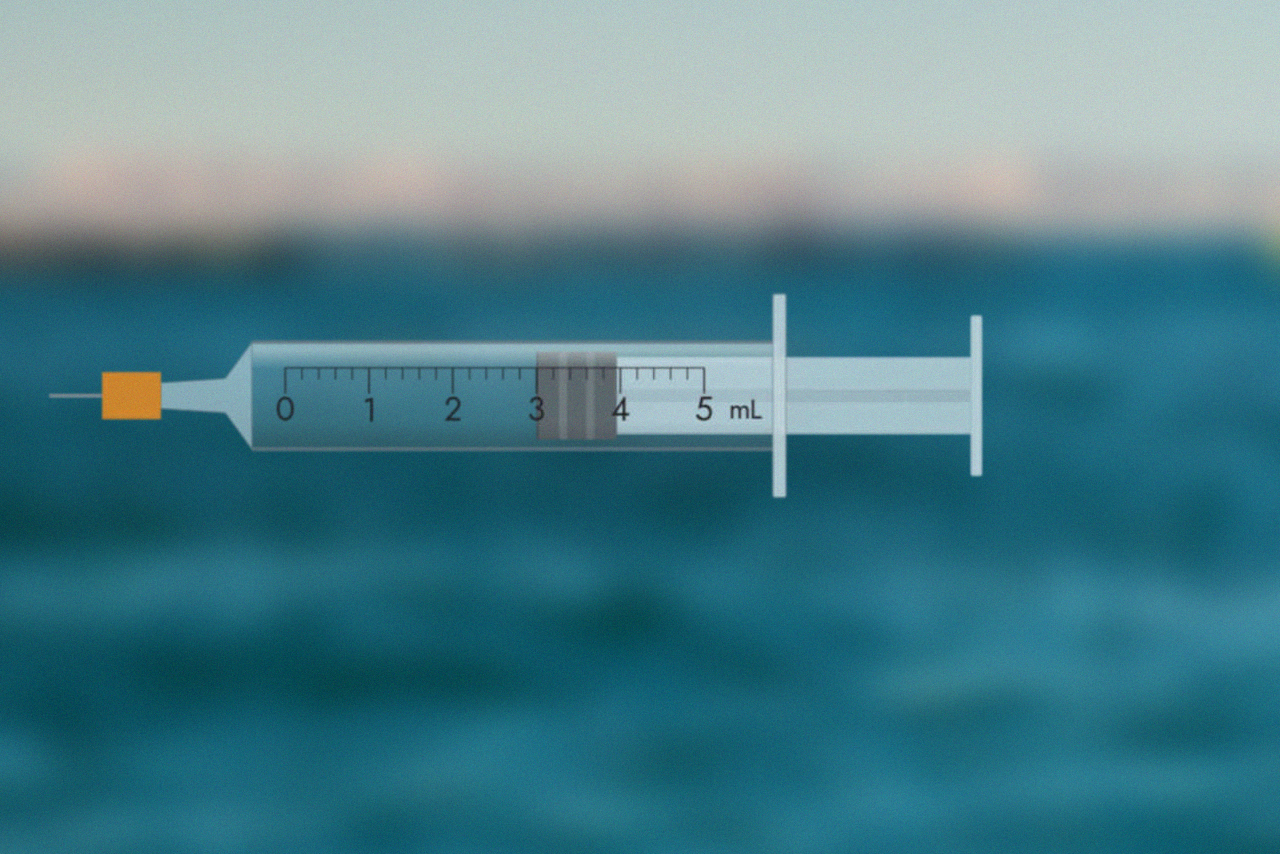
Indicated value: 3 mL
